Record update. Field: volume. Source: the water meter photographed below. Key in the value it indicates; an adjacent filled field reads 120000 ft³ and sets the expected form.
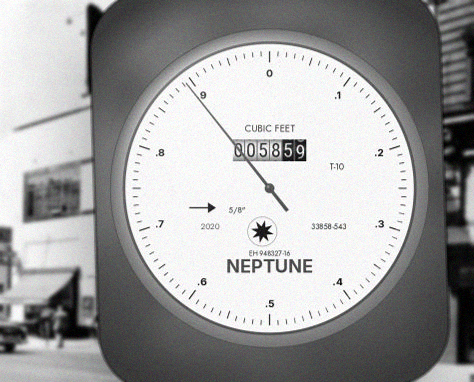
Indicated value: 5858.89 ft³
